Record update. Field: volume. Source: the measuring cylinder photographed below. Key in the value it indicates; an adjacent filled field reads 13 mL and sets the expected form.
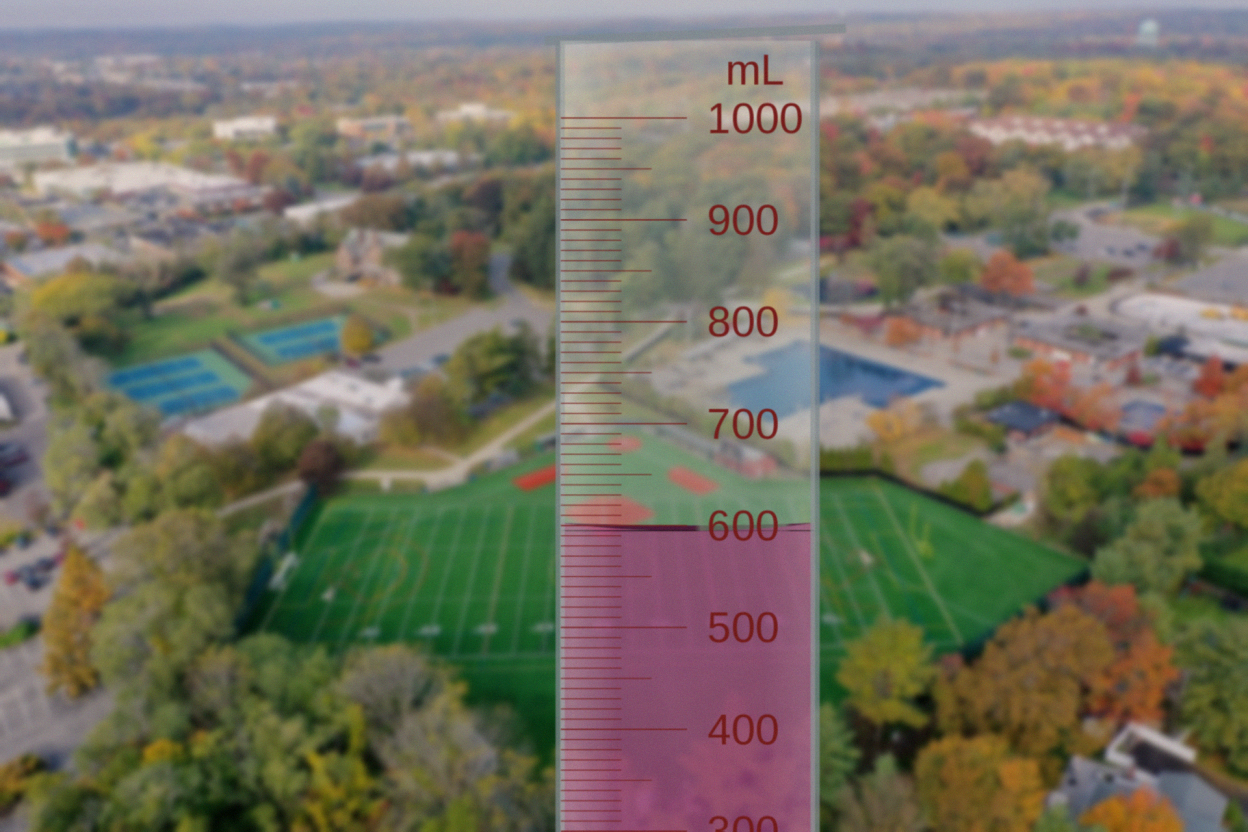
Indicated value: 595 mL
